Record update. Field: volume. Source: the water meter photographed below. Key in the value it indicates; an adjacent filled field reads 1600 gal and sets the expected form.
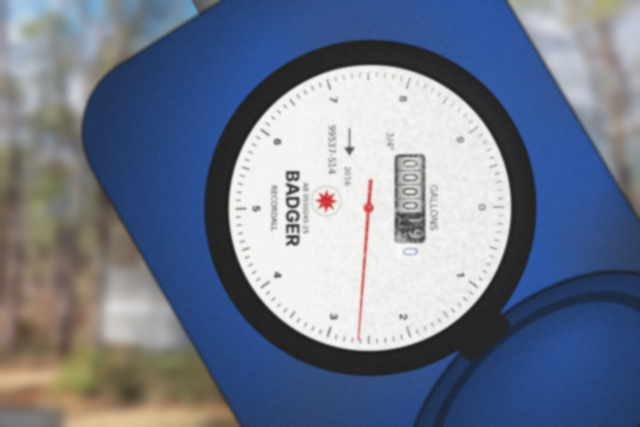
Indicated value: 192.6 gal
